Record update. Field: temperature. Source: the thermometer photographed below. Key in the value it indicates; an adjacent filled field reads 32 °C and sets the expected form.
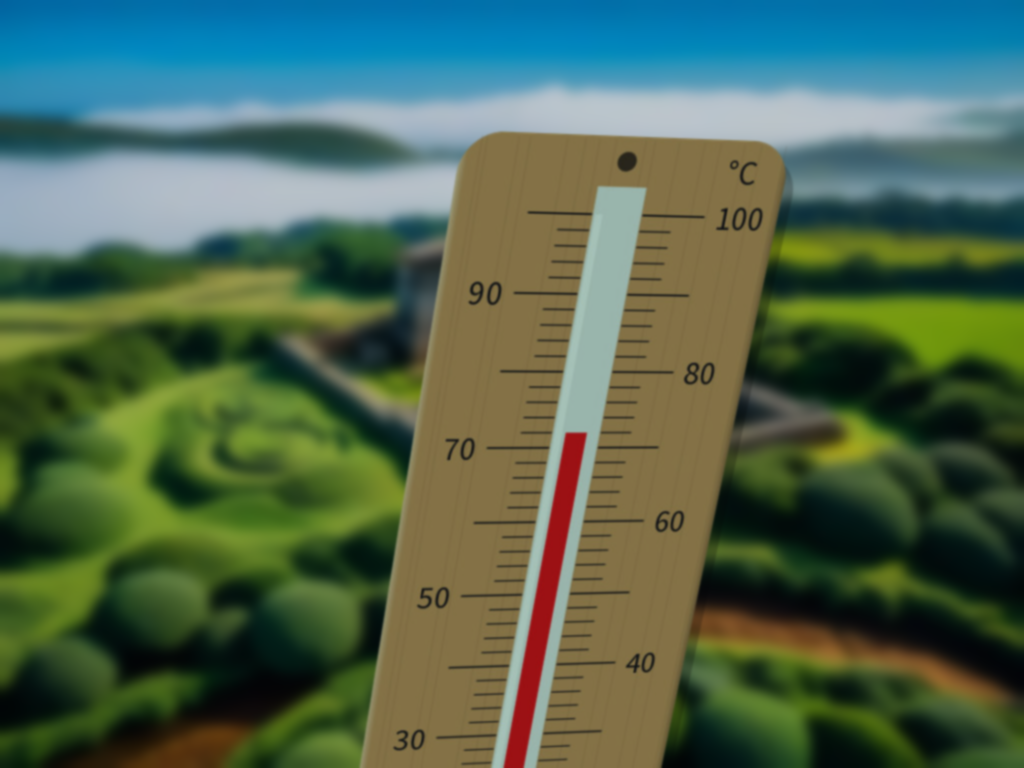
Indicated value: 72 °C
